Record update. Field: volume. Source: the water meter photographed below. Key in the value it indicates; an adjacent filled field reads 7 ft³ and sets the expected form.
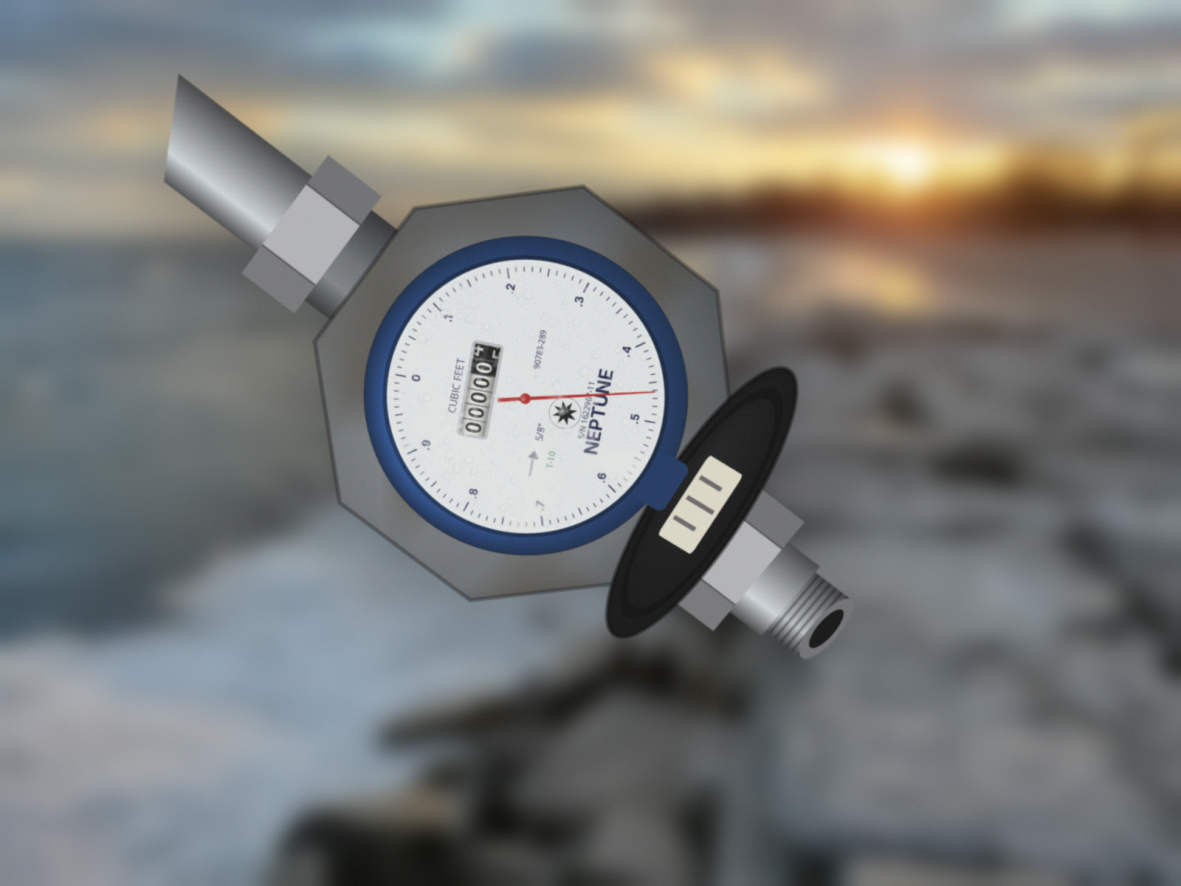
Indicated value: 4.46 ft³
